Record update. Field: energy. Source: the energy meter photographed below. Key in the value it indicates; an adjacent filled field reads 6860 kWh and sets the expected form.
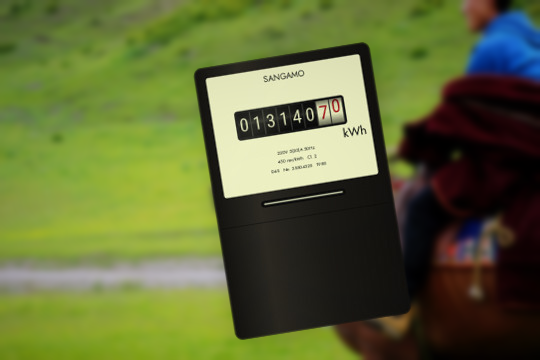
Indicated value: 13140.70 kWh
